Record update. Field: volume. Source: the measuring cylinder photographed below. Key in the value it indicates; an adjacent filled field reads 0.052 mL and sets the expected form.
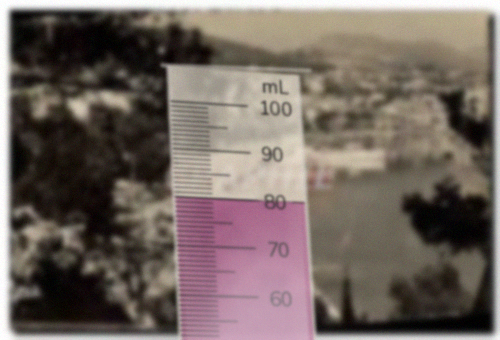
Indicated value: 80 mL
